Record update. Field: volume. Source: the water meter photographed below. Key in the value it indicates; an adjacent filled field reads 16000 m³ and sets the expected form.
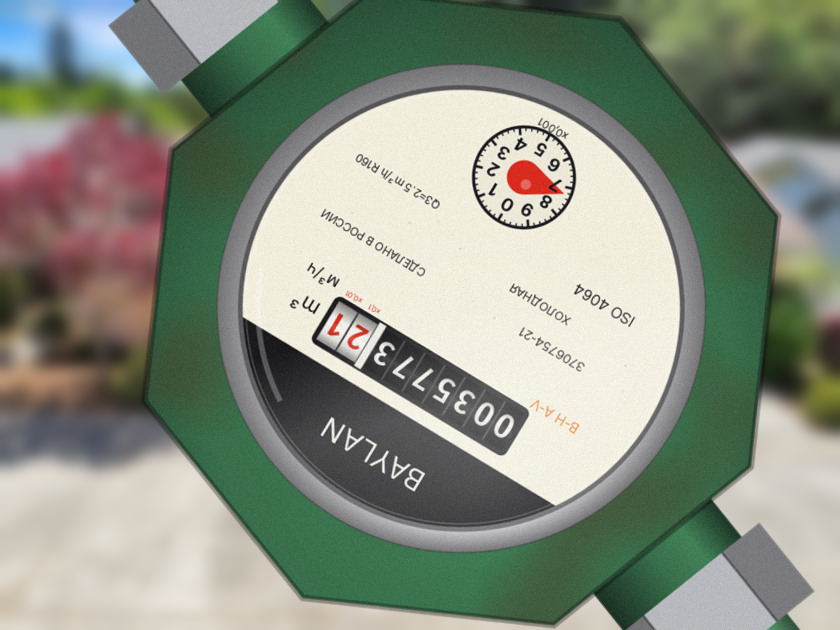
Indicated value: 35773.217 m³
